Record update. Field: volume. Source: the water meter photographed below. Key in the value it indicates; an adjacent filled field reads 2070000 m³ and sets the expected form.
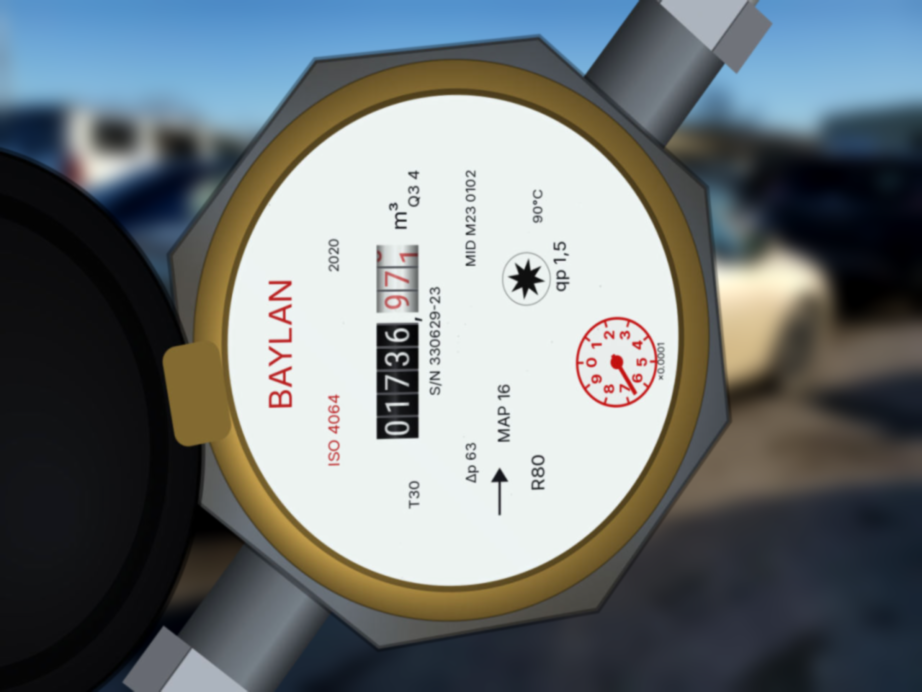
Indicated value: 1736.9706 m³
